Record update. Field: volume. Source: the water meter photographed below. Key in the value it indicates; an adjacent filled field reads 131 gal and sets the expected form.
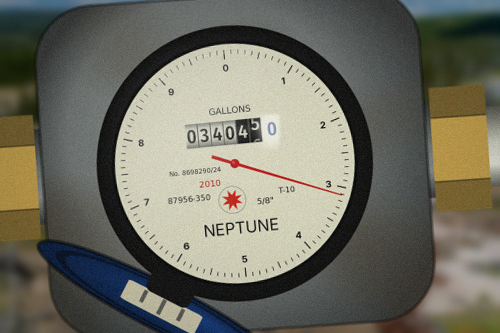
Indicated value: 340453.1 gal
